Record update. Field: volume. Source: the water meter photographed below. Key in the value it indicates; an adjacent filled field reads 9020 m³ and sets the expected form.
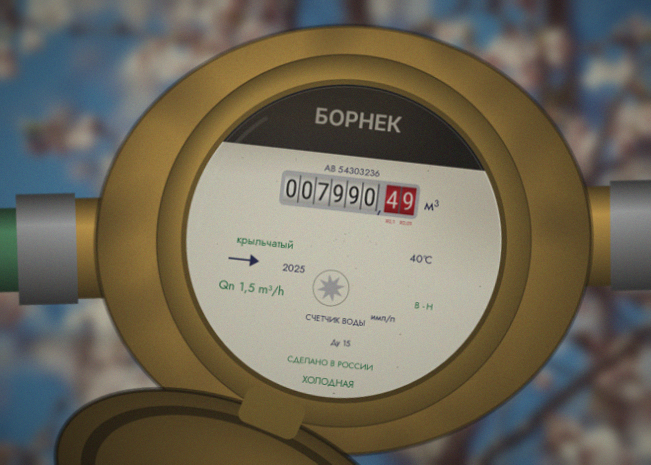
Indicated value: 7990.49 m³
